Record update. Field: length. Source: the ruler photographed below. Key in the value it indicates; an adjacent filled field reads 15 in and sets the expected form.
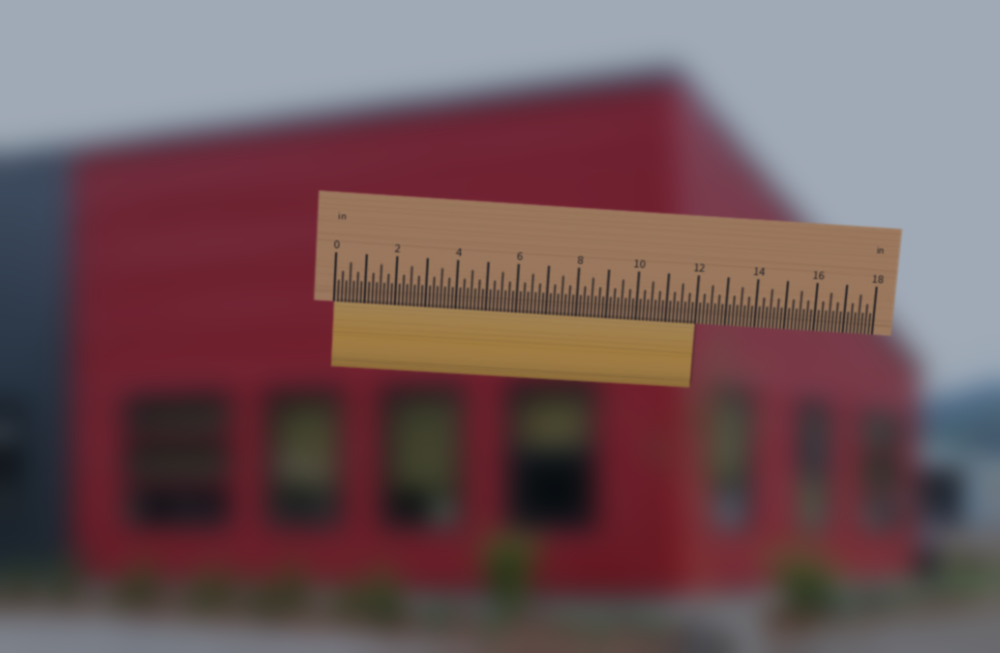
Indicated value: 12 in
